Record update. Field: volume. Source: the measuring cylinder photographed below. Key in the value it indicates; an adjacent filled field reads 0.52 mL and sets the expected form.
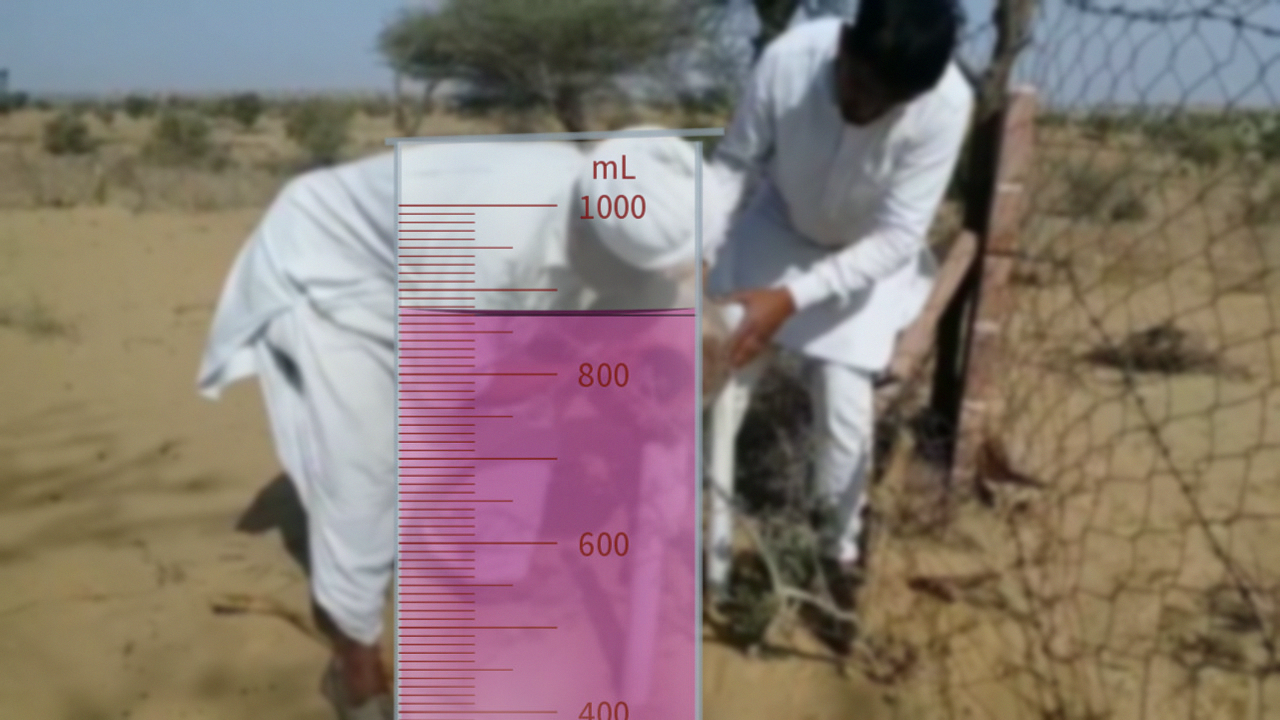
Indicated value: 870 mL
